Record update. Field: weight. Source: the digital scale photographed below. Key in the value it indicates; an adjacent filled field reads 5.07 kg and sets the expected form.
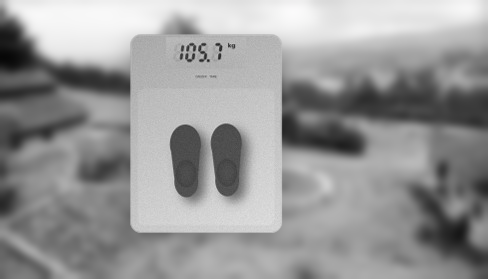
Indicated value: 105.7 kg
